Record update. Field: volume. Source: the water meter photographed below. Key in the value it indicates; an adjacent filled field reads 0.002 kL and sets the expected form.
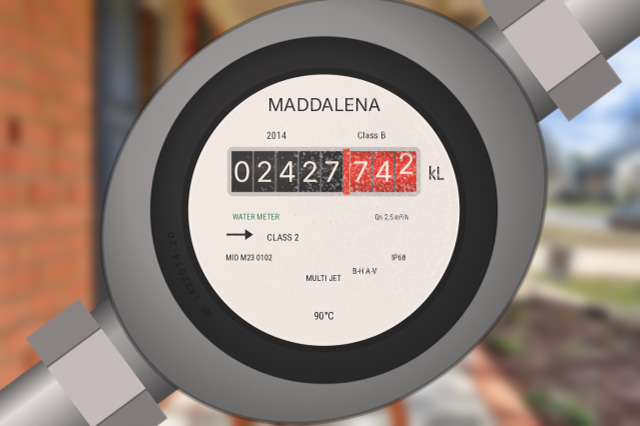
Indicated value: 2427.742 kL
